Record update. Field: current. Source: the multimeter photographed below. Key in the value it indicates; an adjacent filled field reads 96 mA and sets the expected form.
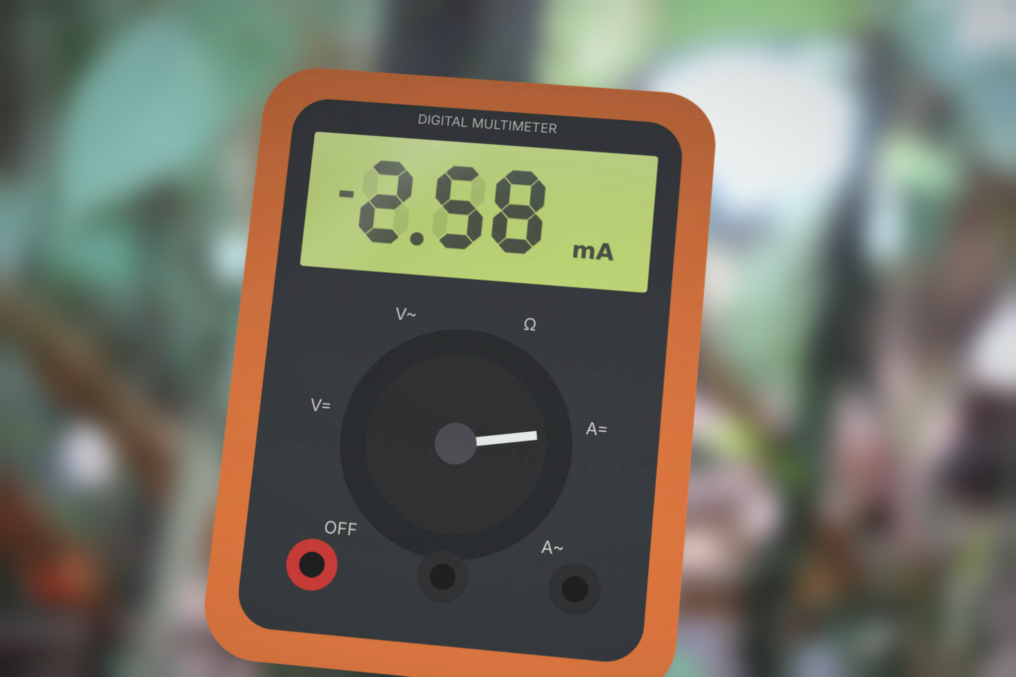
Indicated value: -2.58 mA
